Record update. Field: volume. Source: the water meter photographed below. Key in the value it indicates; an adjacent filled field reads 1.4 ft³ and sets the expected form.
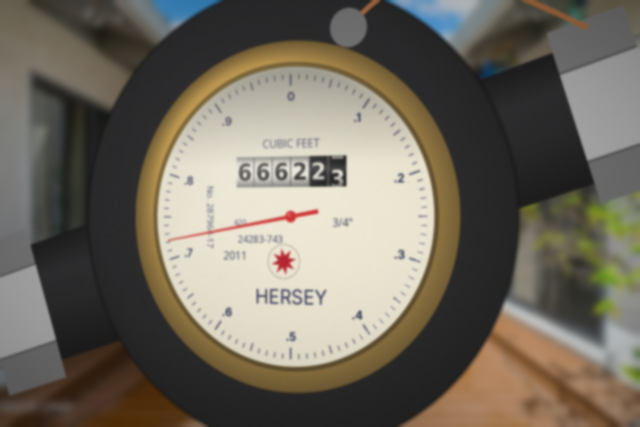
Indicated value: 666222.72 ft³
